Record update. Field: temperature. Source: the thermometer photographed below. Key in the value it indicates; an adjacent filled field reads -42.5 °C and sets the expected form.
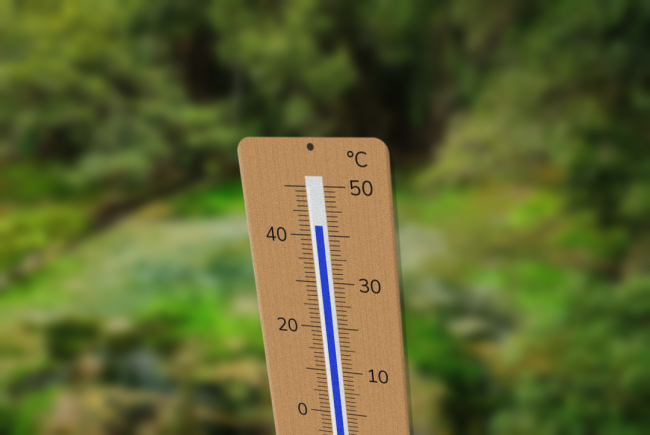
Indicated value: 42 °C
